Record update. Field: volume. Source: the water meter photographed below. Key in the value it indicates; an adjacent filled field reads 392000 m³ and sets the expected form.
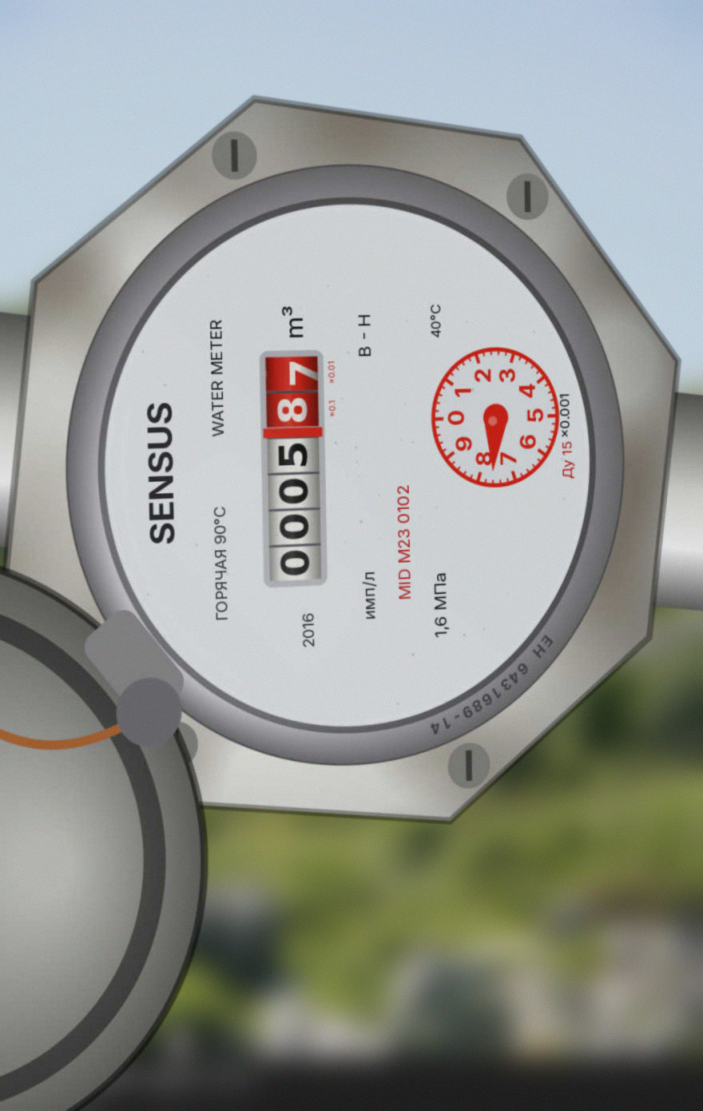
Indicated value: 5.867 m³
